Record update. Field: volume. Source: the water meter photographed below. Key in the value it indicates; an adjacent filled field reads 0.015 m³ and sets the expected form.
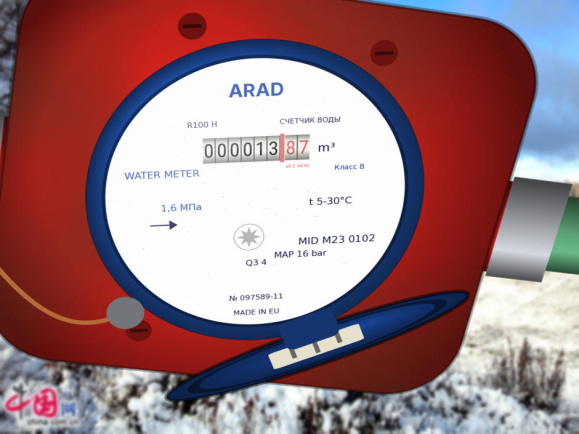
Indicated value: 13.87 m³
